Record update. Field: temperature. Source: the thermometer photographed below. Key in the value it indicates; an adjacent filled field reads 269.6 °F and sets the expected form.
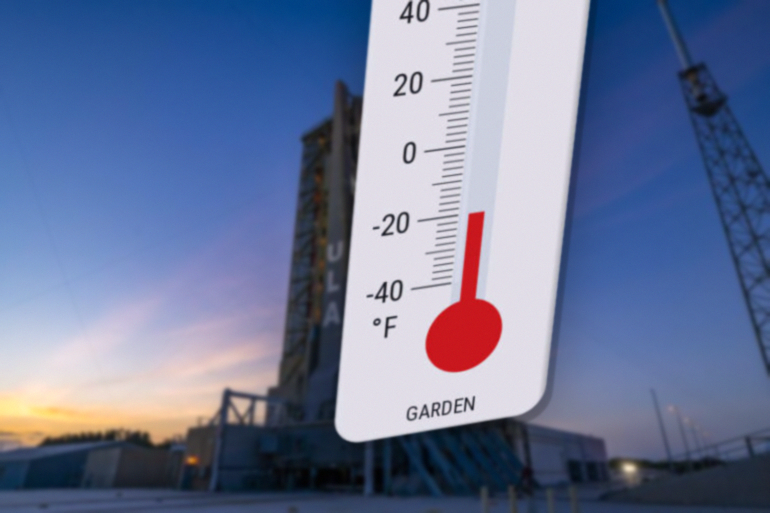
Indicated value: -20 °F
